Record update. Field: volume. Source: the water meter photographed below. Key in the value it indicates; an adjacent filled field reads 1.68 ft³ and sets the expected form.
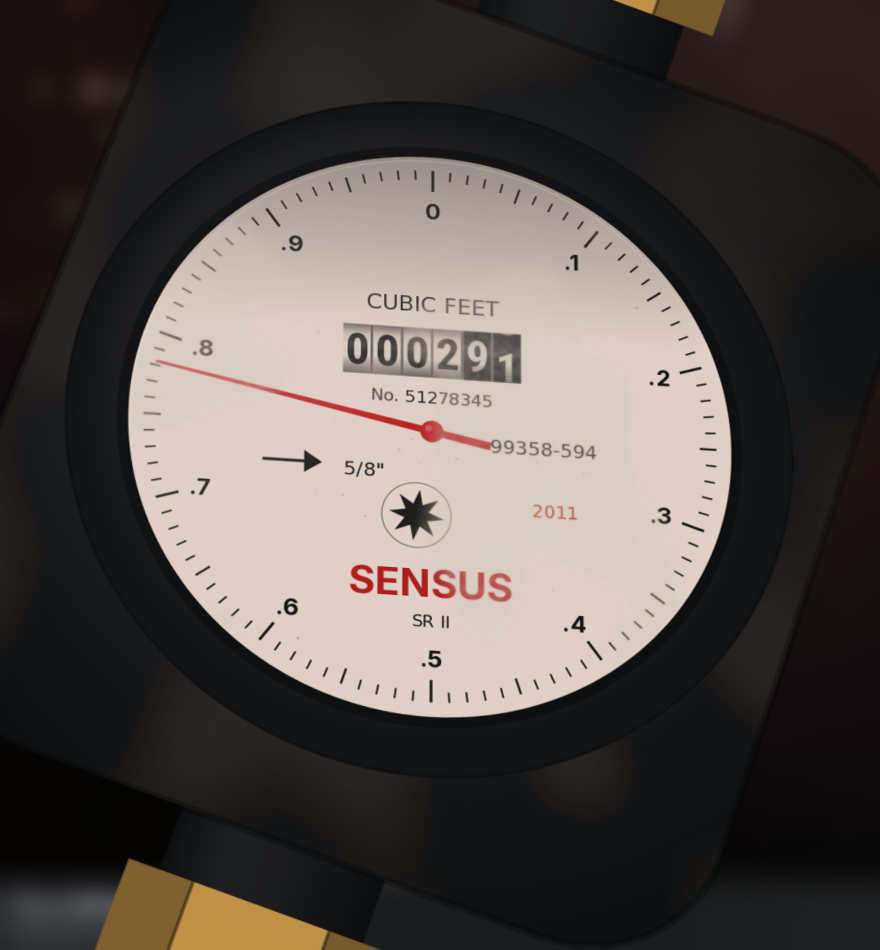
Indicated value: 290.78 ft³
